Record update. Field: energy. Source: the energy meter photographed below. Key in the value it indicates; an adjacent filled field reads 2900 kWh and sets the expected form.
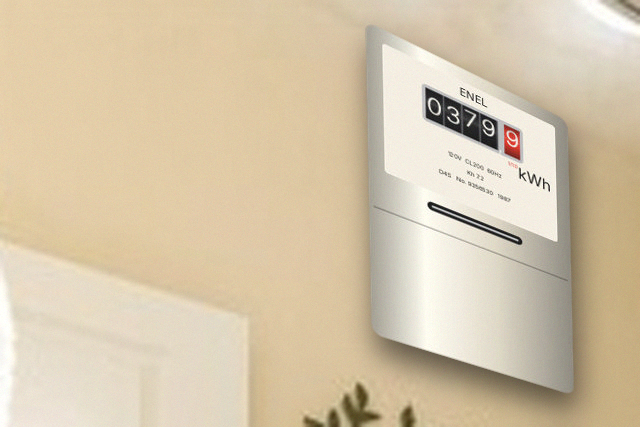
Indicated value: 379.9 kWh
